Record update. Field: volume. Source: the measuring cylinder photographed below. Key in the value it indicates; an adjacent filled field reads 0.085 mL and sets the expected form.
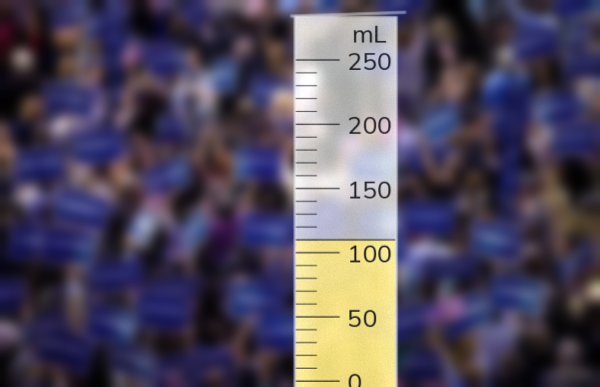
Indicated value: 110 mL
